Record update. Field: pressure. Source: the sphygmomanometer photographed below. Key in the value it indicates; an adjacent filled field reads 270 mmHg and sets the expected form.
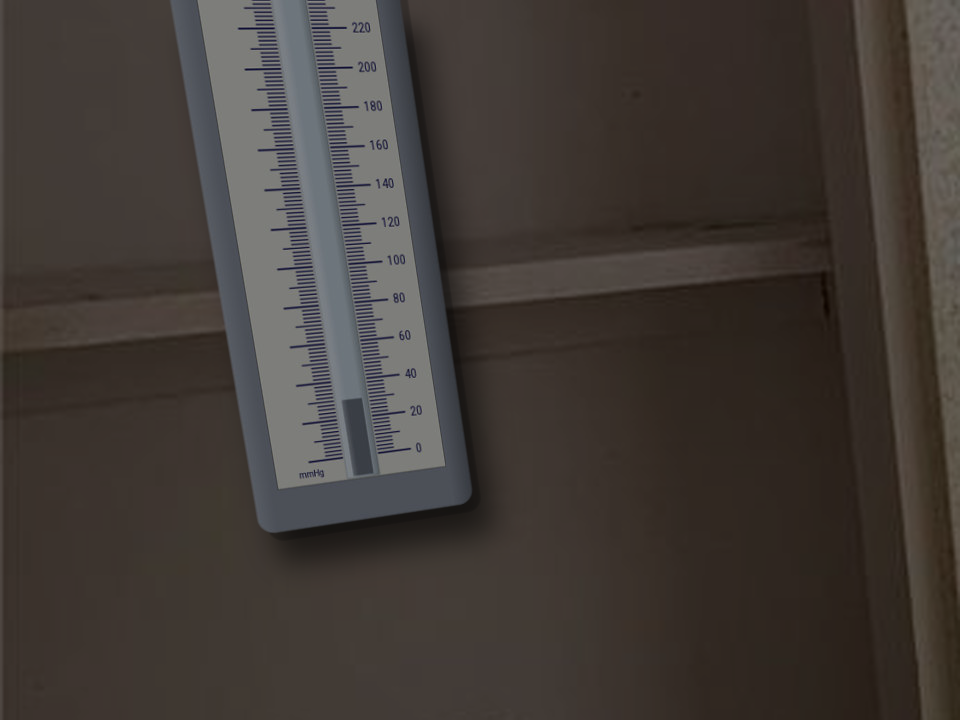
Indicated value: 30 mmHg
